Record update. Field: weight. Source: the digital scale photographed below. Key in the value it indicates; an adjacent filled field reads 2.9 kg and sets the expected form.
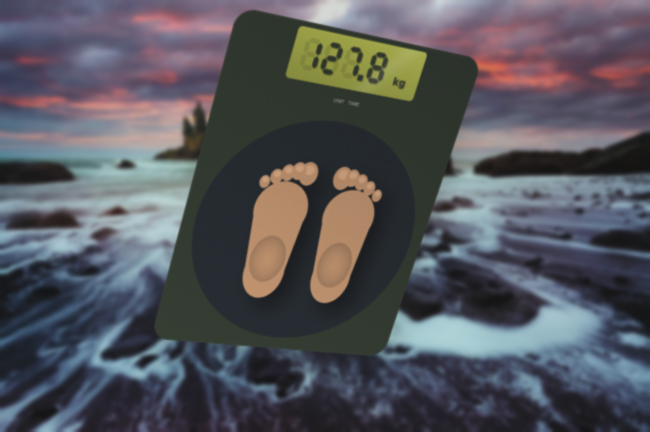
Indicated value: 127.8 kg
